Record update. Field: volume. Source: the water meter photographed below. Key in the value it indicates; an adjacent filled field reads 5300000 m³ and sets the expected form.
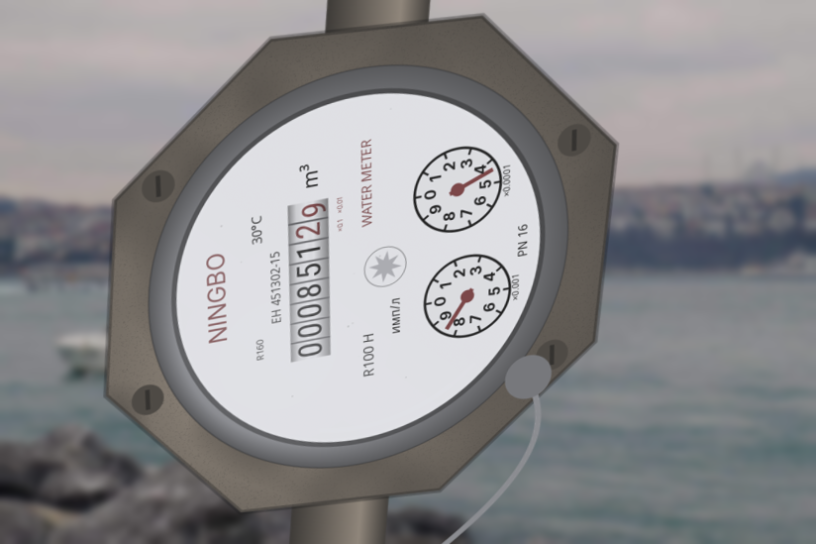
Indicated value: 851.2884 m³
